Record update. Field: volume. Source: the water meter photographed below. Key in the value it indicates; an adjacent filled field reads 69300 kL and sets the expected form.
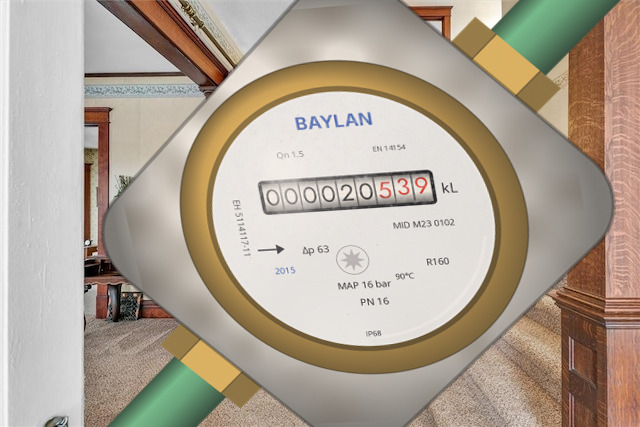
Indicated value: 20.539 kL
